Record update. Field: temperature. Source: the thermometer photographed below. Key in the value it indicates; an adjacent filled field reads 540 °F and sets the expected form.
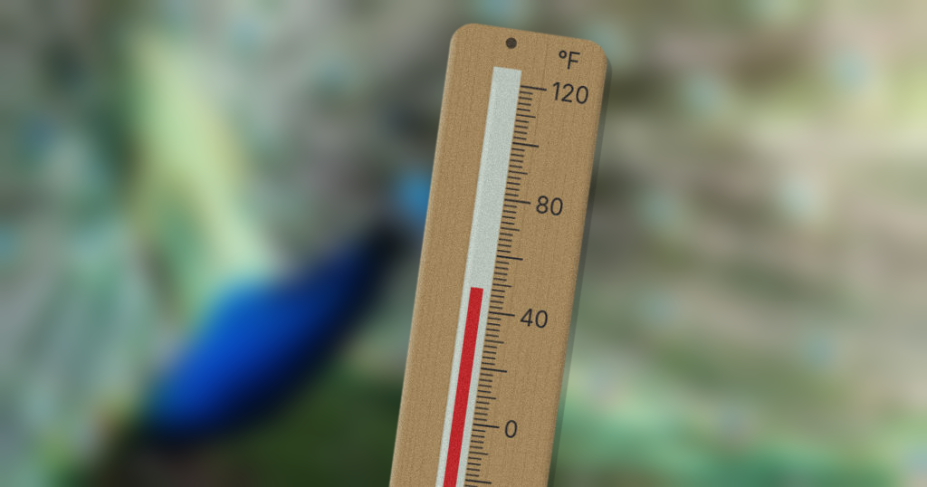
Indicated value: 48 °F
